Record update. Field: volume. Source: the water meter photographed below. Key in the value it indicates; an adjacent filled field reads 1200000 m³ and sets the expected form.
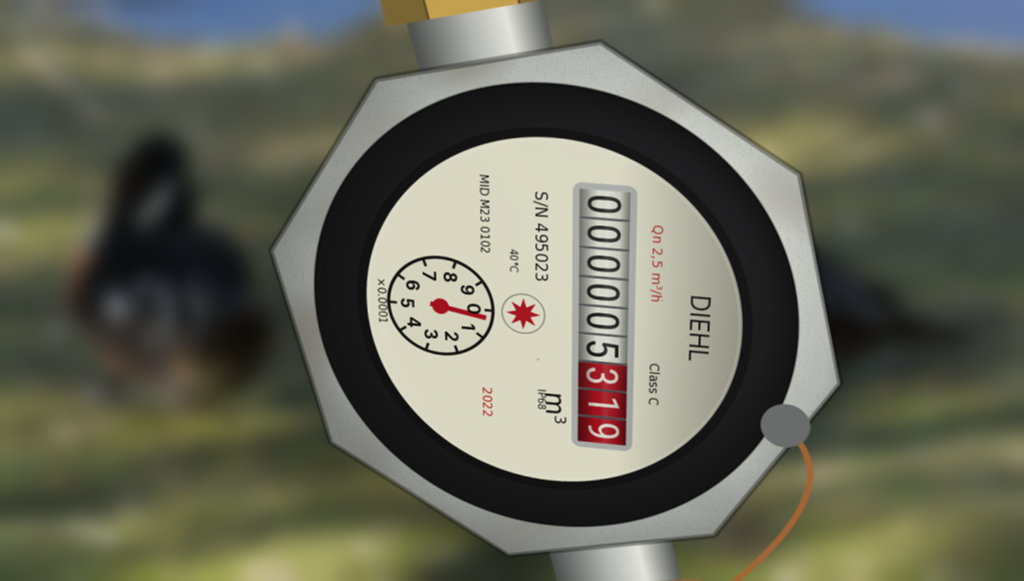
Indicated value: 5.3190 m³
